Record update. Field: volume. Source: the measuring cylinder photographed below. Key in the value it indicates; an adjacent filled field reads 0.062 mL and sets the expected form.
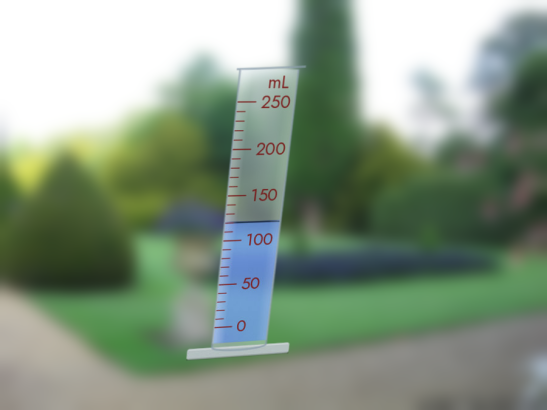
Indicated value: 120 mL
